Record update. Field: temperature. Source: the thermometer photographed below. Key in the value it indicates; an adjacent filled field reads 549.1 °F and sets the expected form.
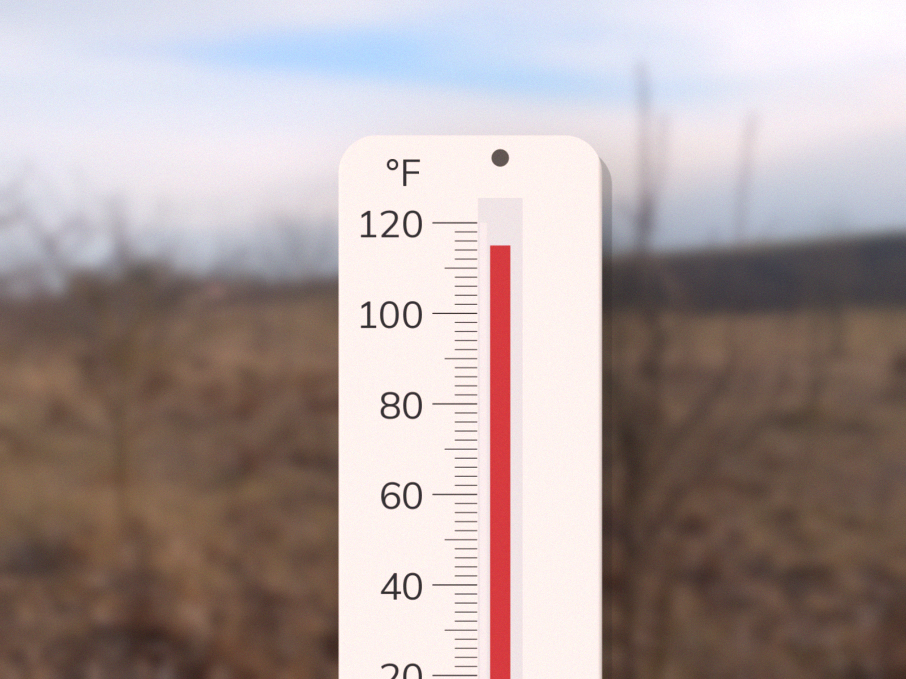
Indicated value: 115 °F
